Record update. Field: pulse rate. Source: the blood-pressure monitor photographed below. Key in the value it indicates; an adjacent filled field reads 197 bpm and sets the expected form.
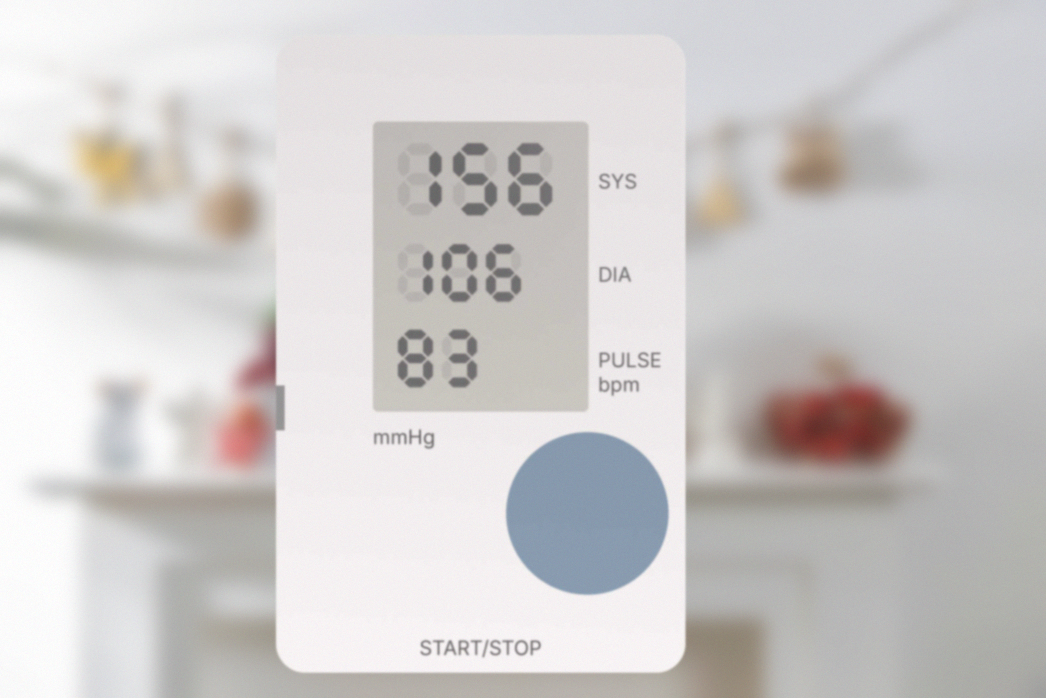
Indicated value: 83 bpm
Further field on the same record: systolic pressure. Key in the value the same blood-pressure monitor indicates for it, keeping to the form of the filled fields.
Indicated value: 156 mmHg
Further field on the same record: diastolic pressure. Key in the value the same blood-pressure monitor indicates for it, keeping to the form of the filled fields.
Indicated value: 106 mmHg
